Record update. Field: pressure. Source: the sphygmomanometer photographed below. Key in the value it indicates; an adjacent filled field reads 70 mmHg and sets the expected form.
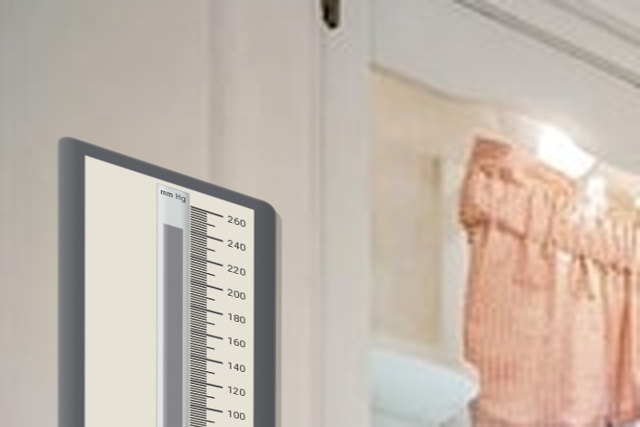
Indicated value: 240 mmHg
